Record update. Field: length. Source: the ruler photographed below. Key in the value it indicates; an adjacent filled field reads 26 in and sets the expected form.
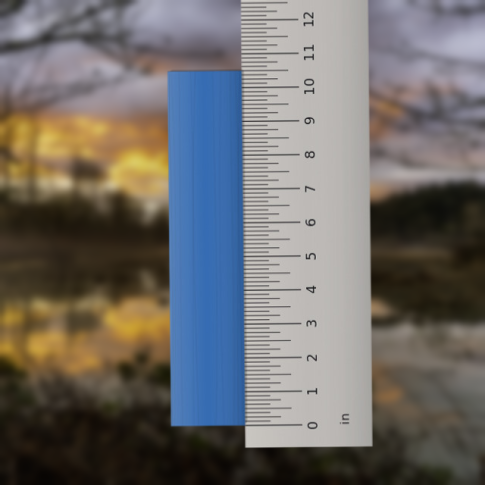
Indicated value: 10.5 in
